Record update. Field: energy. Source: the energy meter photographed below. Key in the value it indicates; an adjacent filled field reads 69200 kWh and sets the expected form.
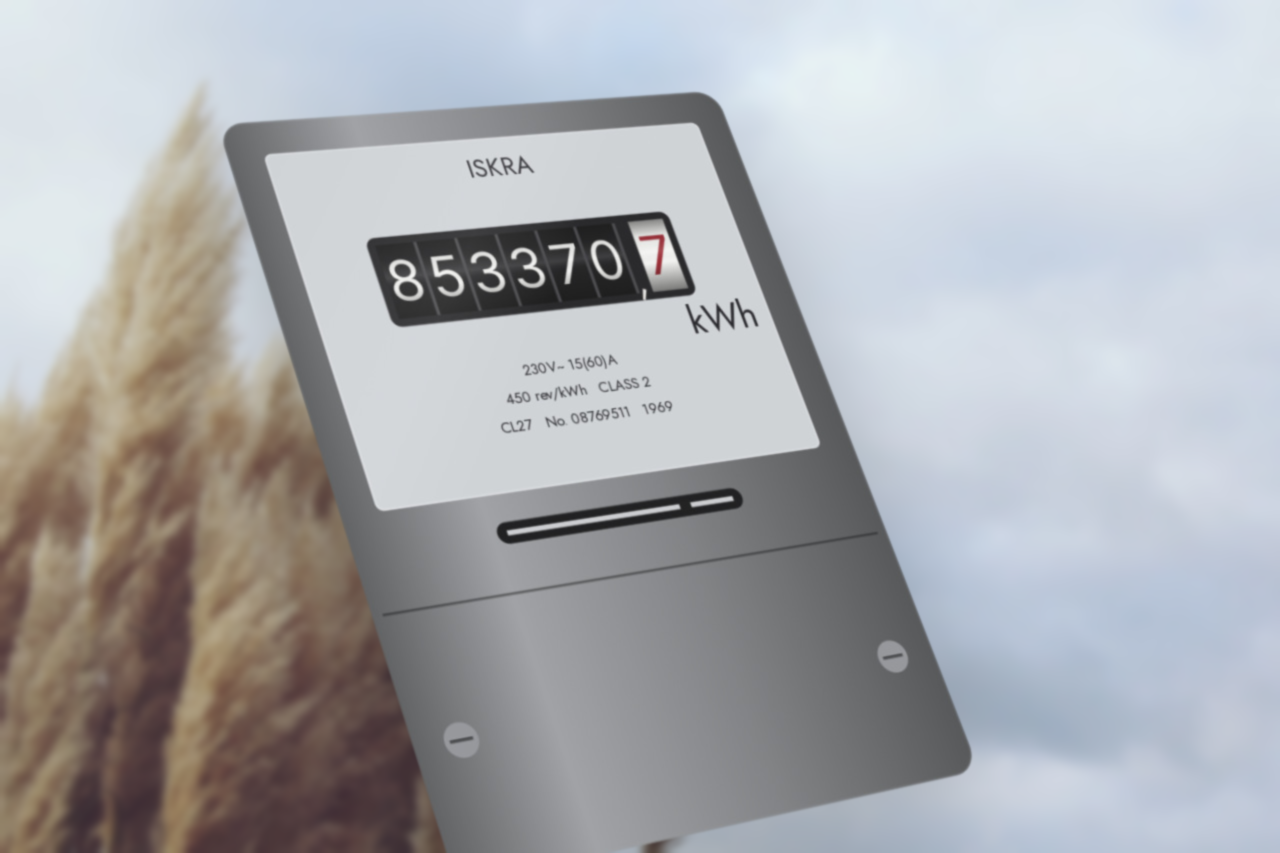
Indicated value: 853370.7 kWh
